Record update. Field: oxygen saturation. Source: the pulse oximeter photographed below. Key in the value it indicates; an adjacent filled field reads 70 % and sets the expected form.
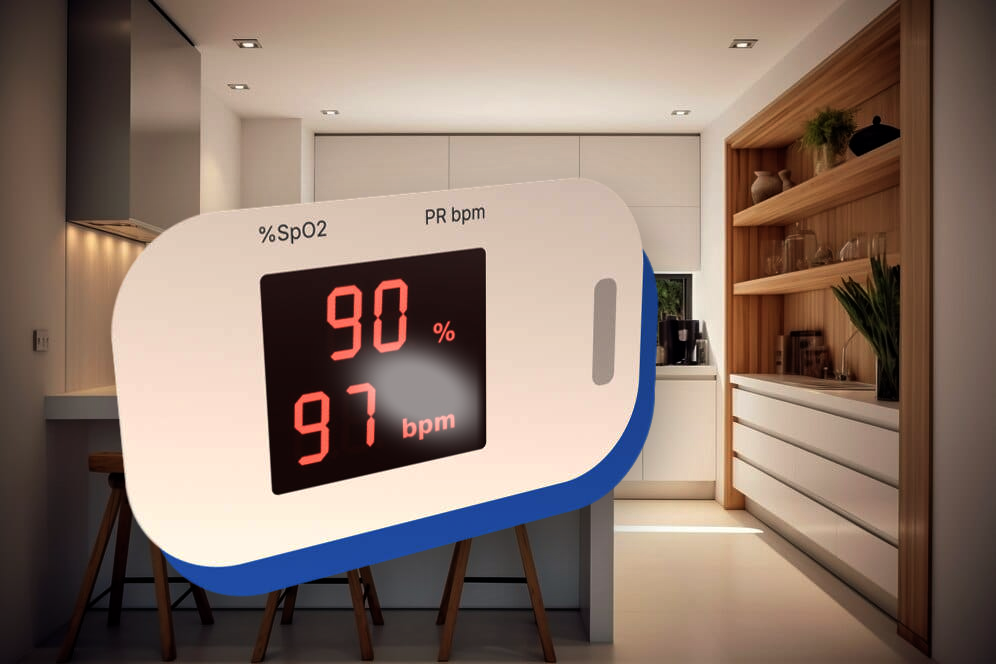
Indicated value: 90 %
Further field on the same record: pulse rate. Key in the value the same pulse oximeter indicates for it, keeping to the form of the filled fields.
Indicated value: 97 bpm
